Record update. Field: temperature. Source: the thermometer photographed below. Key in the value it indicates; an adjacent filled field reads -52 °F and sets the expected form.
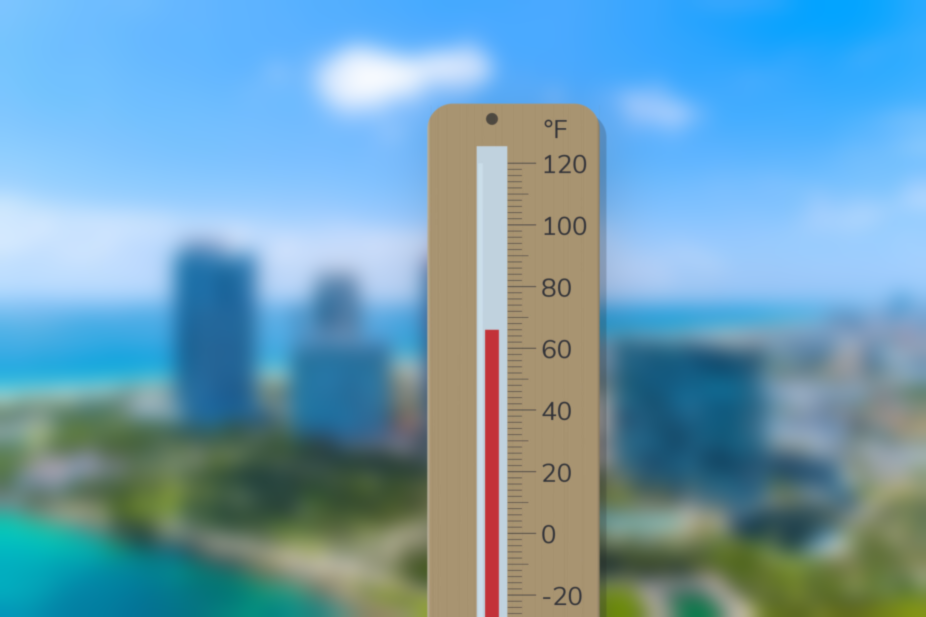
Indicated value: 66 °F
